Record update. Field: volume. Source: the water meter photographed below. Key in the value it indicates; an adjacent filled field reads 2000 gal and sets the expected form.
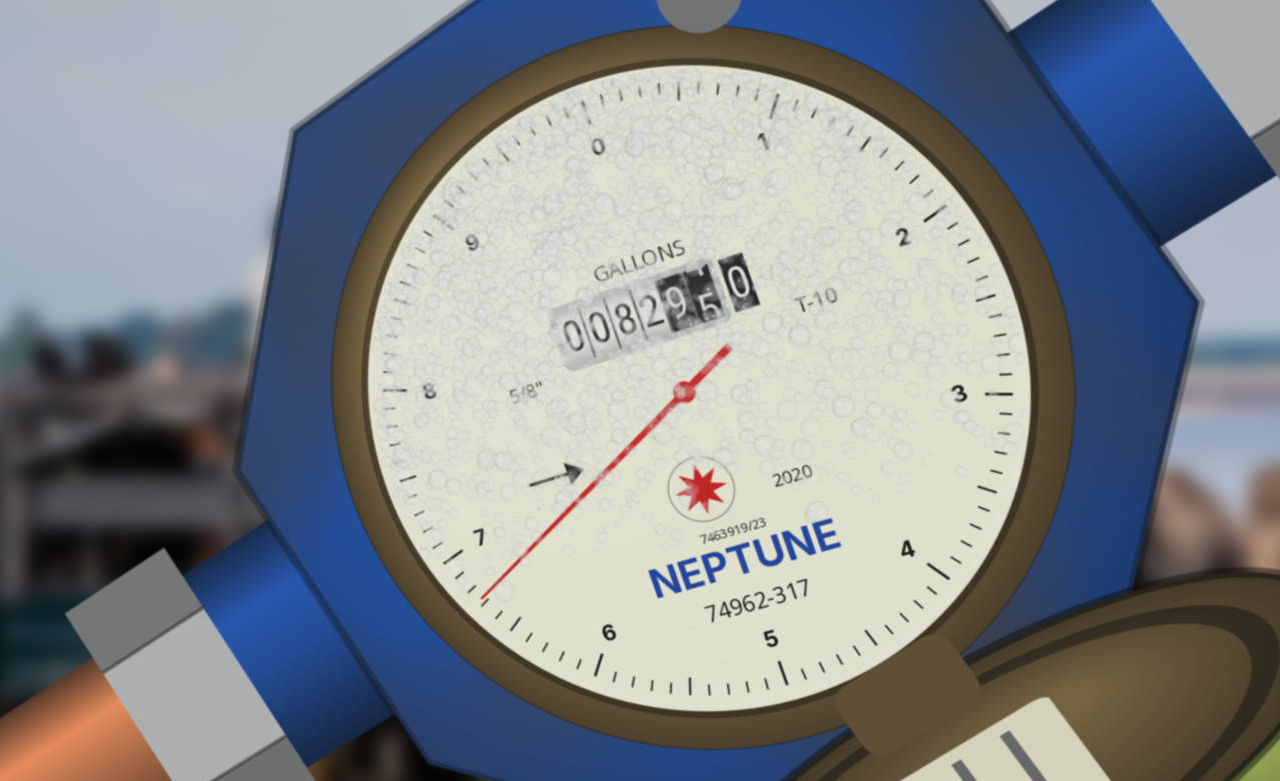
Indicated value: 82946.7 gal
